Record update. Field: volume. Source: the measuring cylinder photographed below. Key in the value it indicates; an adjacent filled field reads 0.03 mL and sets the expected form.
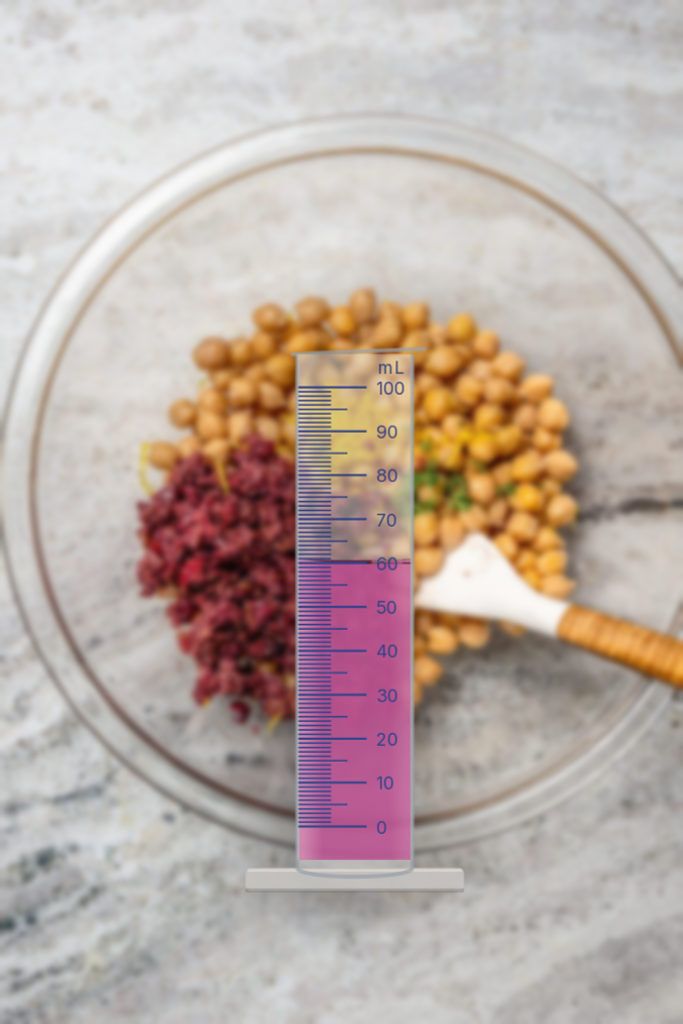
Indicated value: 60 mL
